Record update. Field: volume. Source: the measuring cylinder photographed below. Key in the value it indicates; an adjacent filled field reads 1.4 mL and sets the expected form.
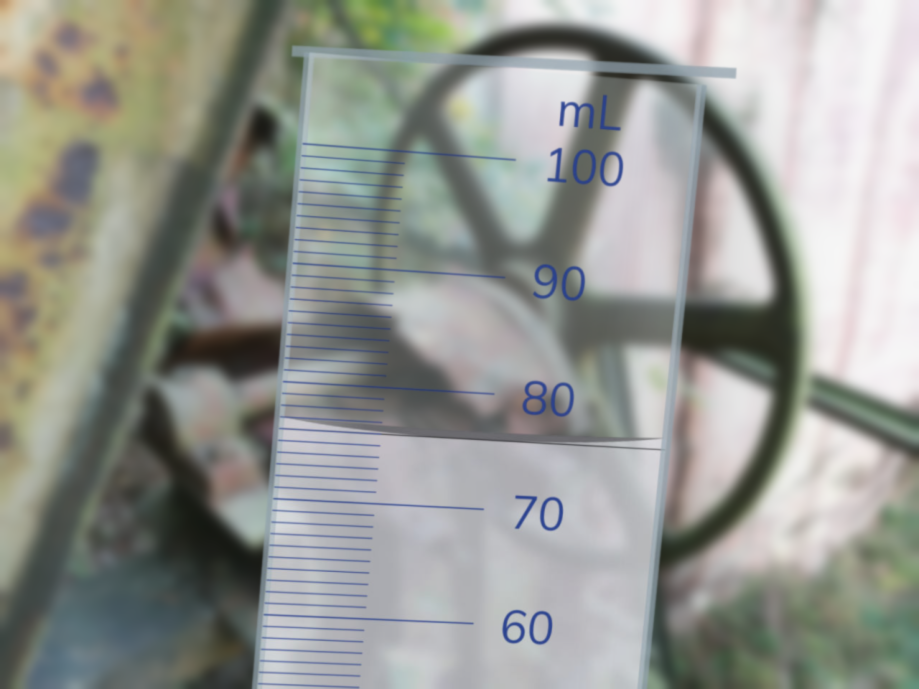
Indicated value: 76 mL
